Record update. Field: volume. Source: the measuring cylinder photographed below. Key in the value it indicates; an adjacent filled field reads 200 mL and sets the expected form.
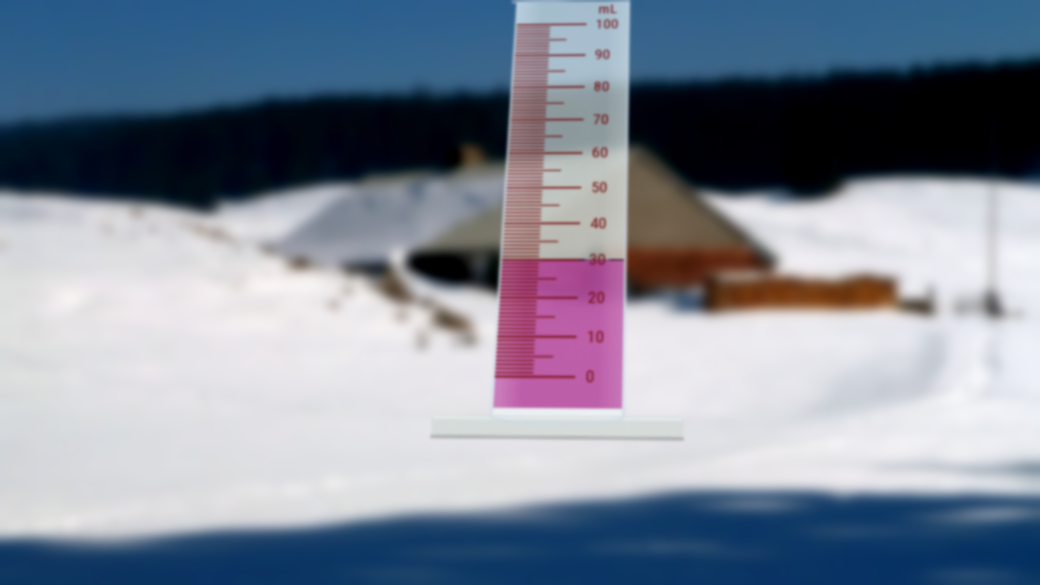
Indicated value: 30 mL
